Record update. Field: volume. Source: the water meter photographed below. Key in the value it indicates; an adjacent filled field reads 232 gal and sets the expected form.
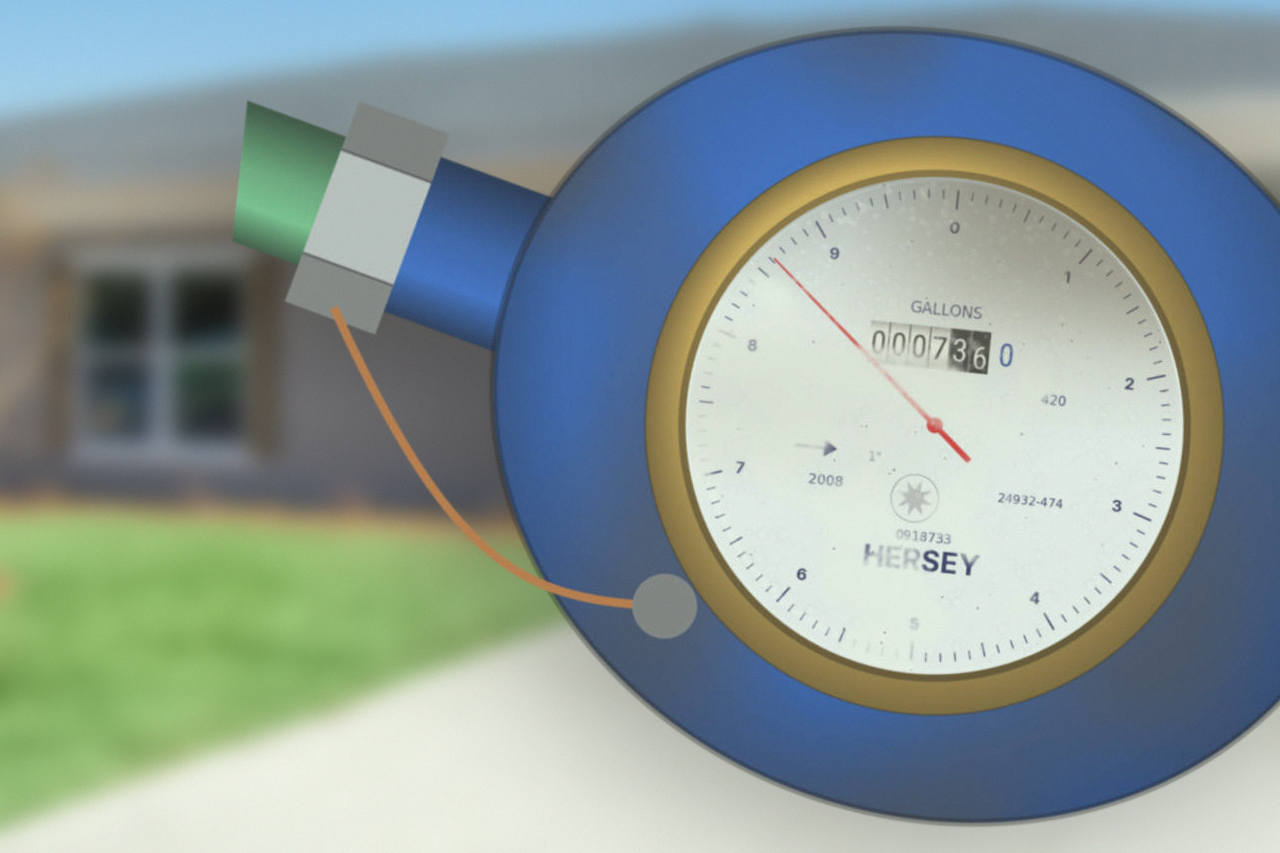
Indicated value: 7358.6 gal
